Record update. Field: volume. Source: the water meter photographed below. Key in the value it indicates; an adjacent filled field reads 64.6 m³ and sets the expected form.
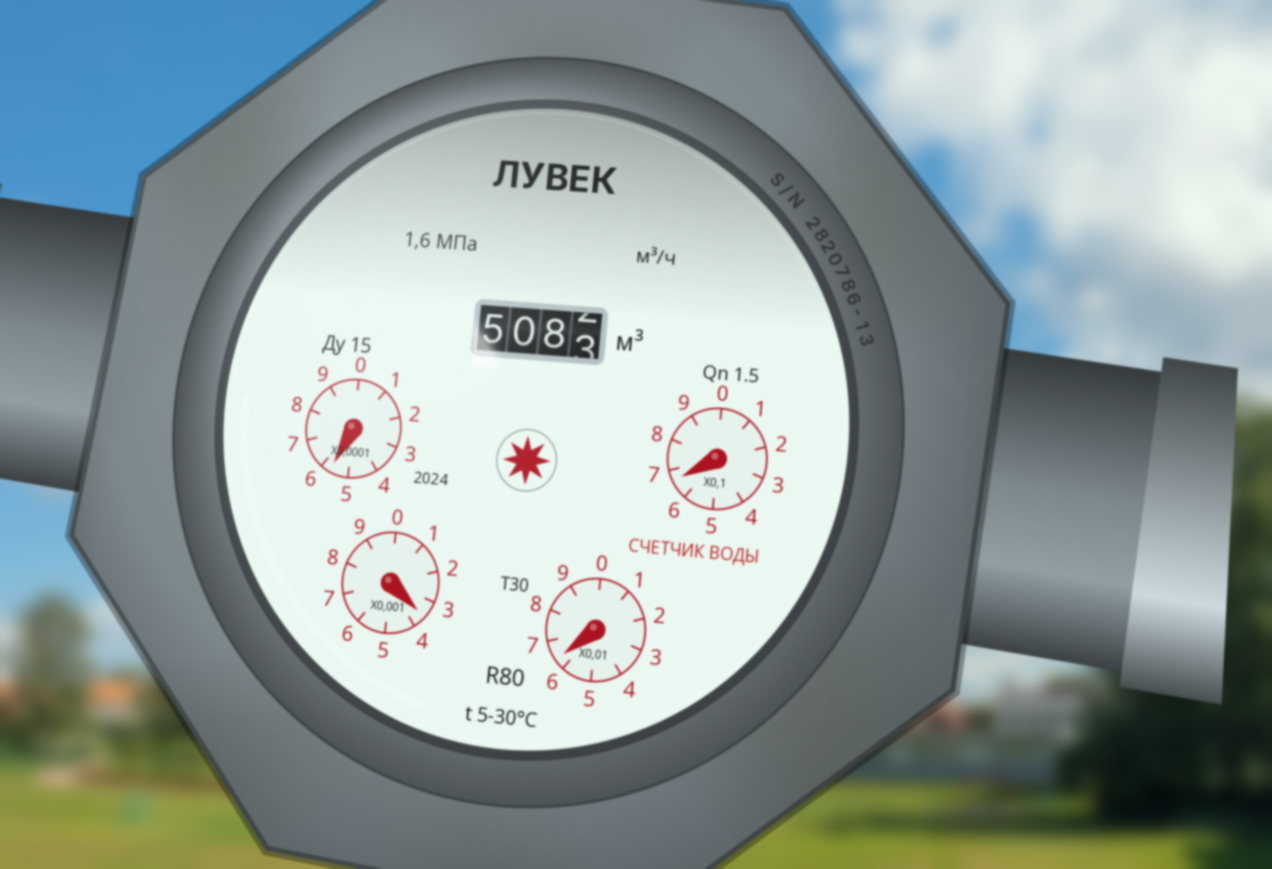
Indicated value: 5082.6635 m³
